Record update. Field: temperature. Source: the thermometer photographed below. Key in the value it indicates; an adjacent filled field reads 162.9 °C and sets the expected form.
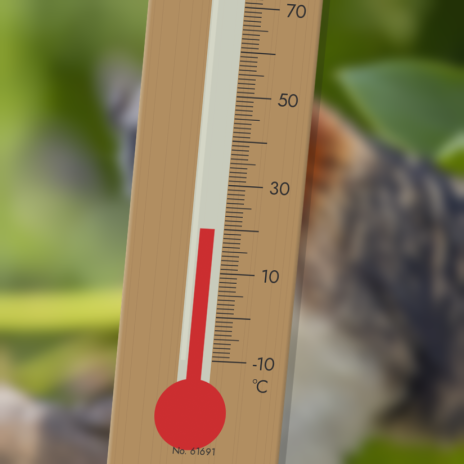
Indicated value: 20 °C
